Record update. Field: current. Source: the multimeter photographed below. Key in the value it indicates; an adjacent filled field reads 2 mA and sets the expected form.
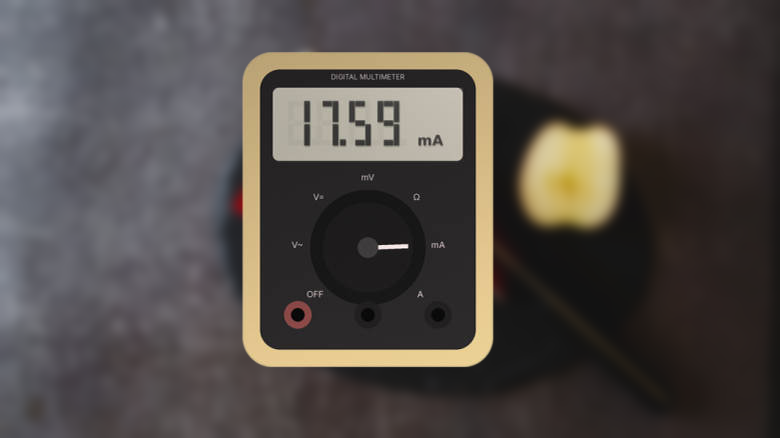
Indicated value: 17.59 mA
